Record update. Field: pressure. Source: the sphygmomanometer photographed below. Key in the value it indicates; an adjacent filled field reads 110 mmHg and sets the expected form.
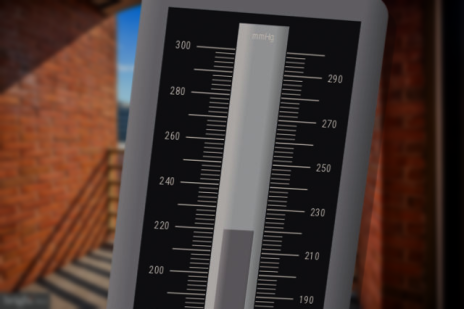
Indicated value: 220 mmHg
